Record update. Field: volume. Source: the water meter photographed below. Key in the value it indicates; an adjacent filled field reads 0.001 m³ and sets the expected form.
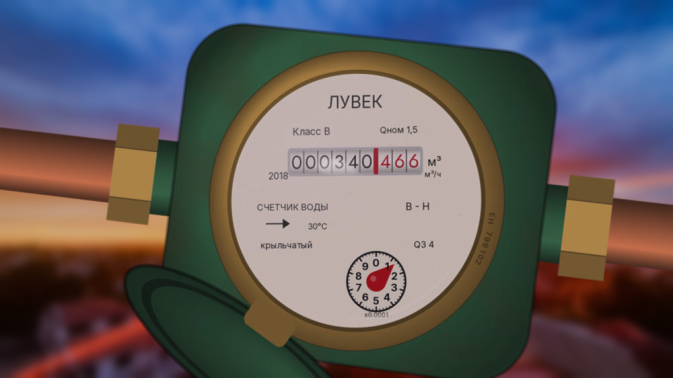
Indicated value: 340.4661 m³
